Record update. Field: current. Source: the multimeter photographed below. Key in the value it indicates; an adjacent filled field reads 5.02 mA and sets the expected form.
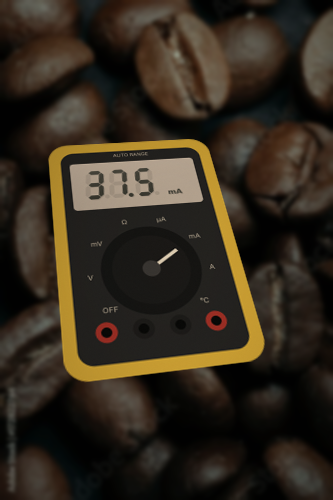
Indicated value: 37.5 mA
